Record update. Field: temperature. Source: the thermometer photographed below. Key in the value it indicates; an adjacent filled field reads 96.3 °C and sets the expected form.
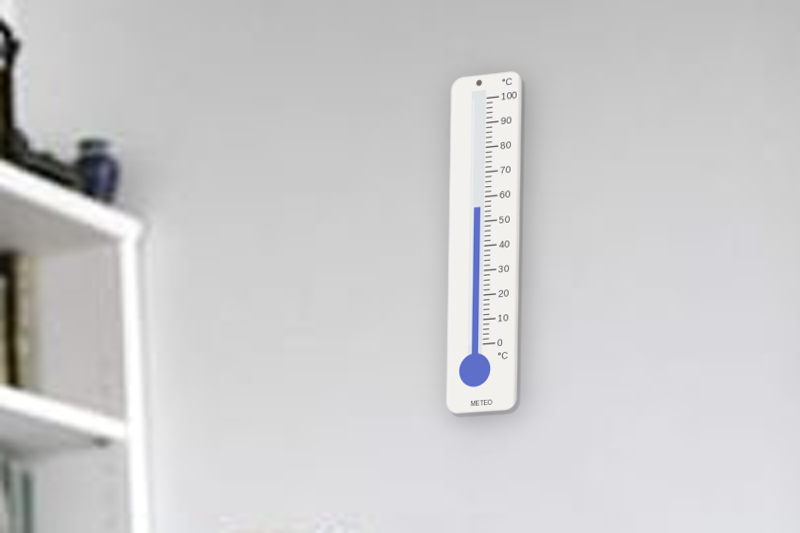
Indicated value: 56 °C
